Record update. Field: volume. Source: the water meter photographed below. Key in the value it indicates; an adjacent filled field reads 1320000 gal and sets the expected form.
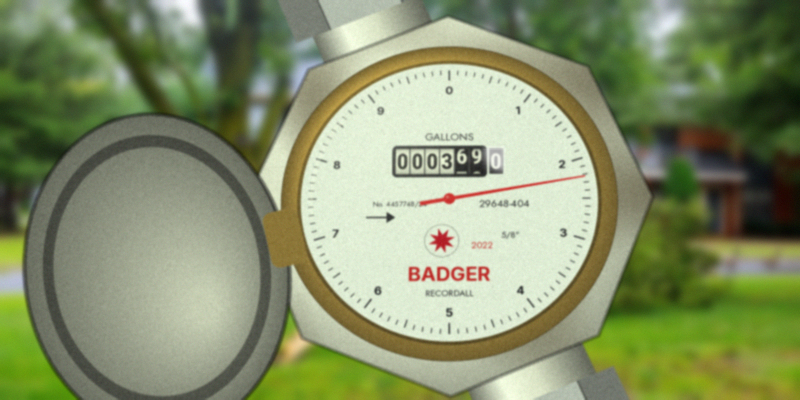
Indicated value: 3692.2 gal
